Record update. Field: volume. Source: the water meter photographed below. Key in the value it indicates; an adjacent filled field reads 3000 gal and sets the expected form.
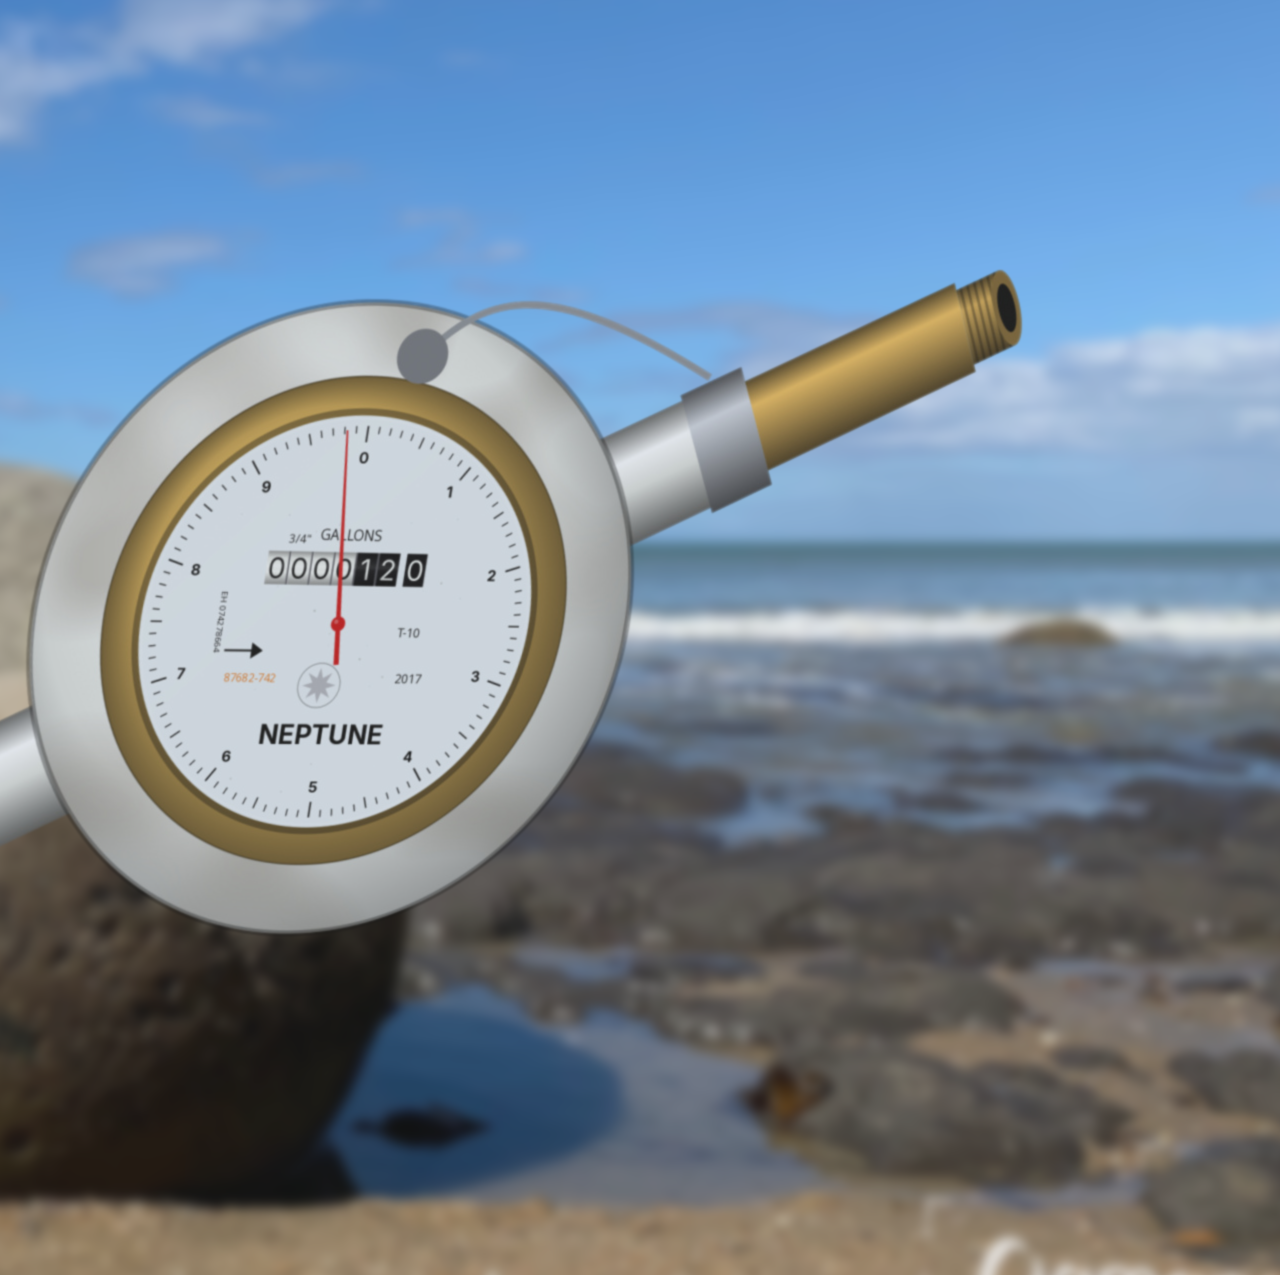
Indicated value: 119.8 gal
